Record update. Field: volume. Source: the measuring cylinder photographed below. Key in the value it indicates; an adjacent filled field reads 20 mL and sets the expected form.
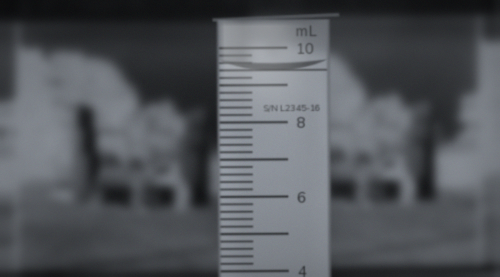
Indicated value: 9.4 mL
